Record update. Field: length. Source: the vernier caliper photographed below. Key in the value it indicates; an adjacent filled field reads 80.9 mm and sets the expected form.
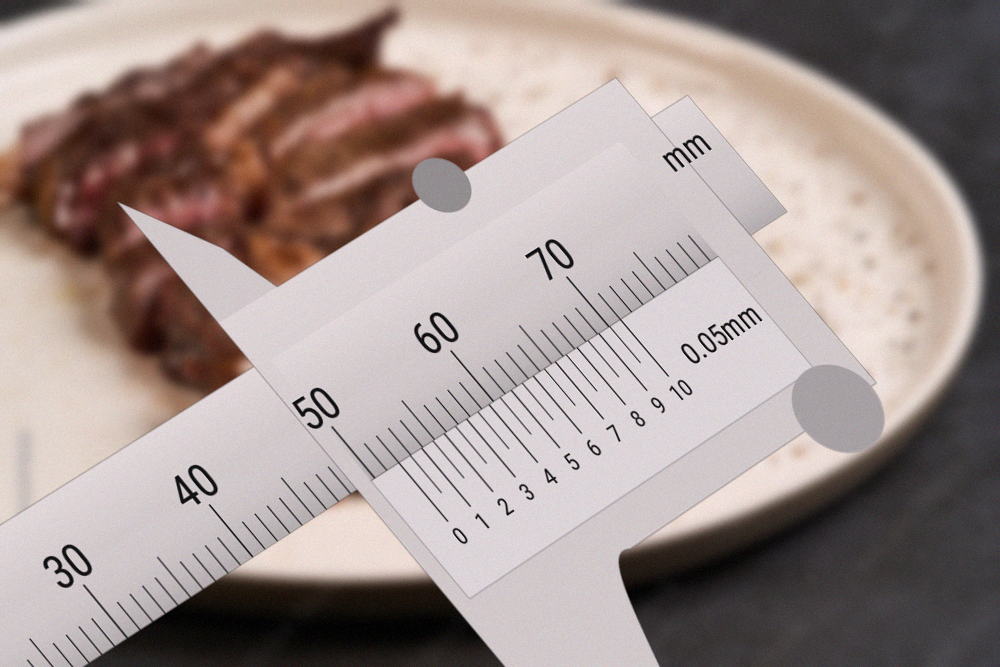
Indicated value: 52.0 mm
